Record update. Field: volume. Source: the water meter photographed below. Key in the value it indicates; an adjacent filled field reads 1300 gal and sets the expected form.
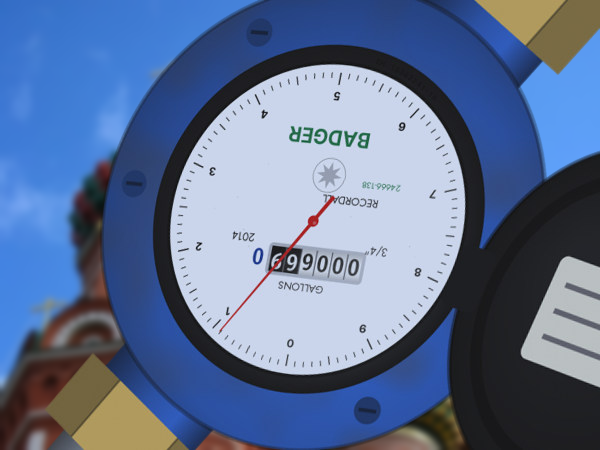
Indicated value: 6690.9 gal
